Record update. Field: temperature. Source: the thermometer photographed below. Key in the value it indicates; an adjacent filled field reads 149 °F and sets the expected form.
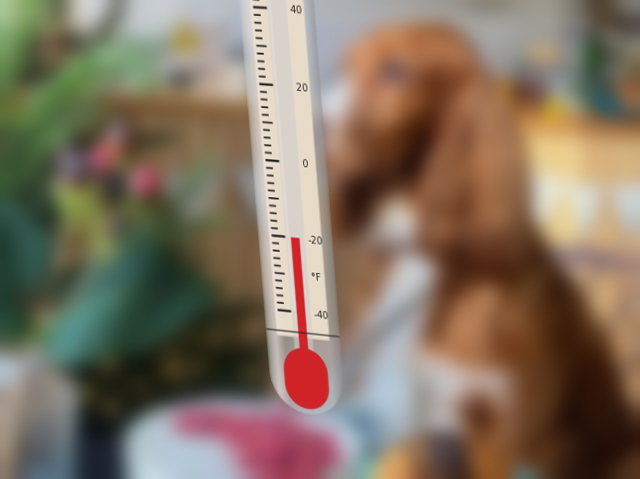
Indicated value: -20 °F
